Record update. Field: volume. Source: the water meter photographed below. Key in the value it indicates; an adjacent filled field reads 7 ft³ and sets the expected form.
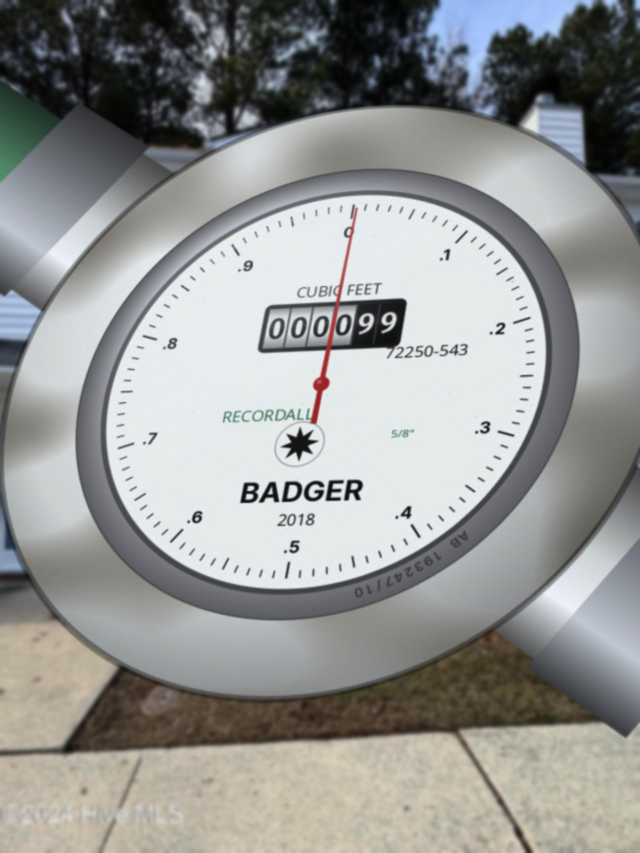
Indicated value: 99.00 ft³
